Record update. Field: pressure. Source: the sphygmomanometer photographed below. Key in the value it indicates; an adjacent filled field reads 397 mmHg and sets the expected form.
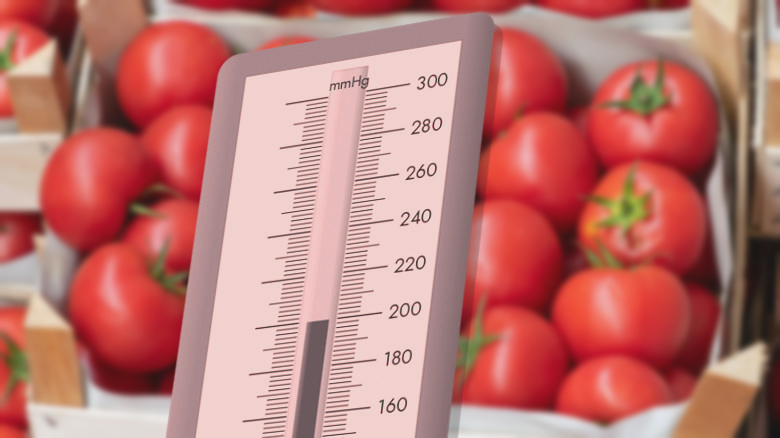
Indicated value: 200 mmHg
